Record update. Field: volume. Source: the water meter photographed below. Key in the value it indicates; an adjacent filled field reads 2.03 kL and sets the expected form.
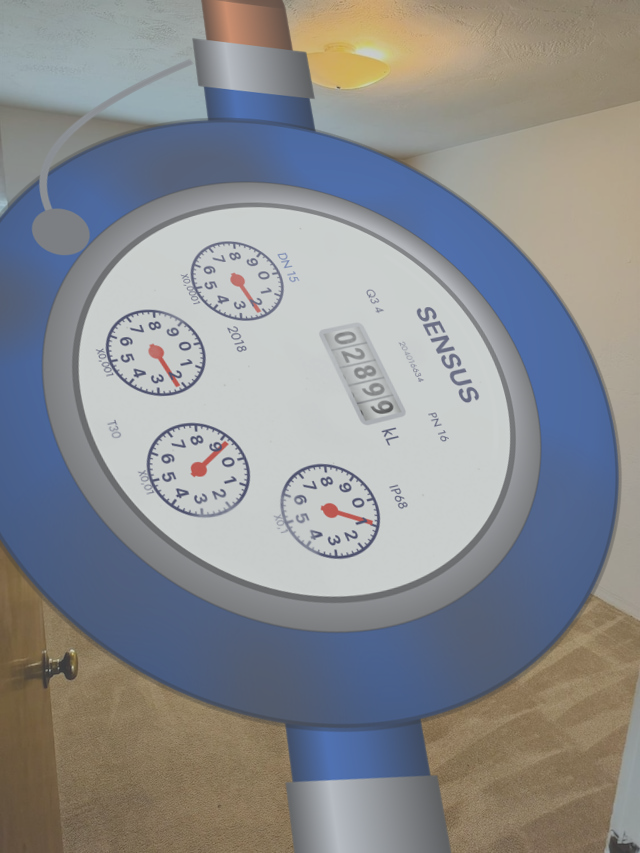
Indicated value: 2899.0922 kL
